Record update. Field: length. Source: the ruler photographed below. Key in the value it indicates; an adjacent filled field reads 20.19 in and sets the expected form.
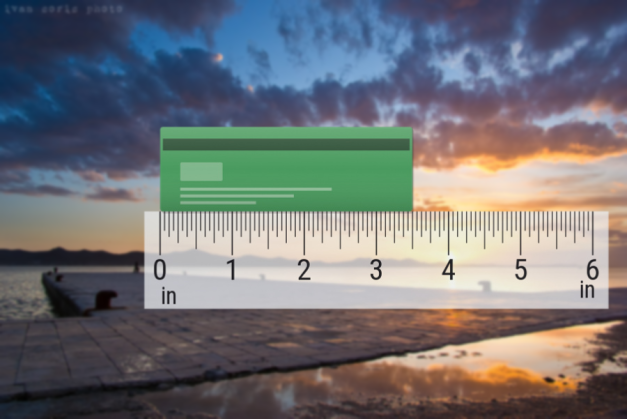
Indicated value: 3.5 in
